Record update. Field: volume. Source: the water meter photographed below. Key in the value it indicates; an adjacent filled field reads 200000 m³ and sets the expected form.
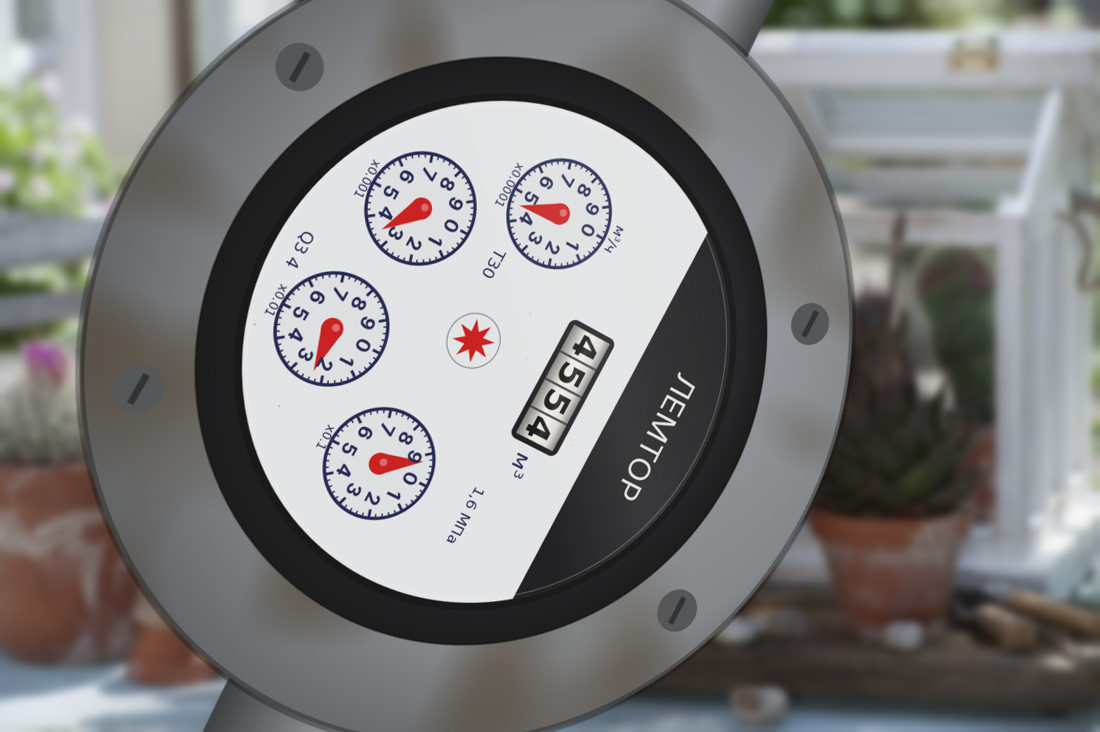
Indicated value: 4553.9234 m³
